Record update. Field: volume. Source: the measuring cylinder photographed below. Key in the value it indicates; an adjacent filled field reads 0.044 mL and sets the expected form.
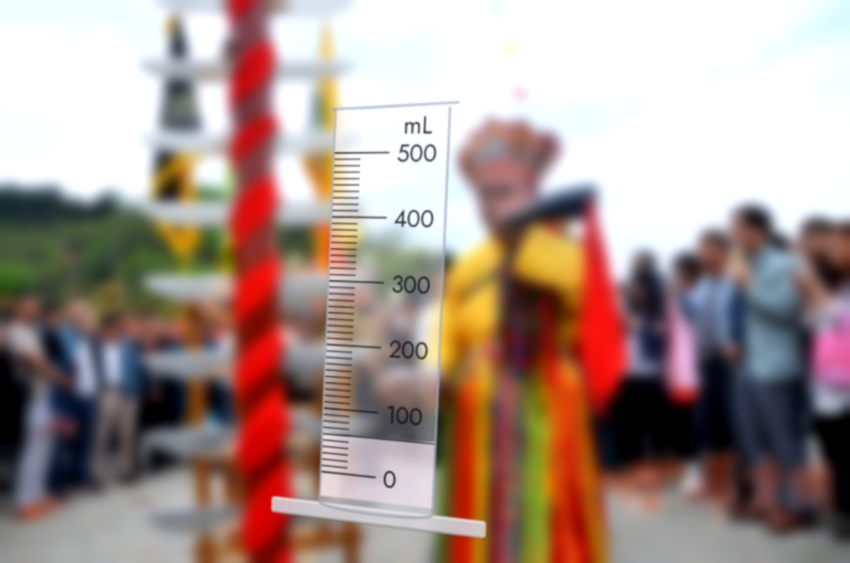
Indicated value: 60 mL
